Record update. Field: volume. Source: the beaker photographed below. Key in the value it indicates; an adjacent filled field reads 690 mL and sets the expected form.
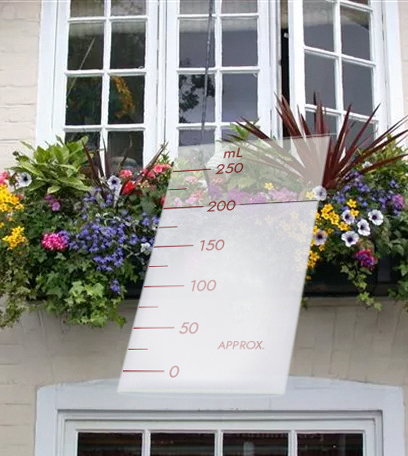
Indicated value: 200 mL
